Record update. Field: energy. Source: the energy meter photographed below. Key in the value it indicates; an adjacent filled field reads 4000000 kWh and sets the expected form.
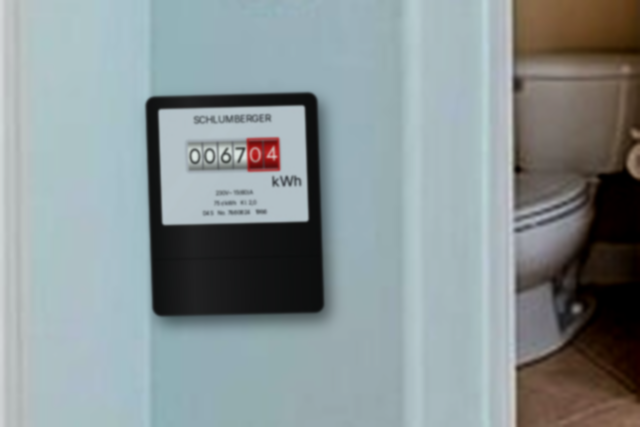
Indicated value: 67.04 kWh
